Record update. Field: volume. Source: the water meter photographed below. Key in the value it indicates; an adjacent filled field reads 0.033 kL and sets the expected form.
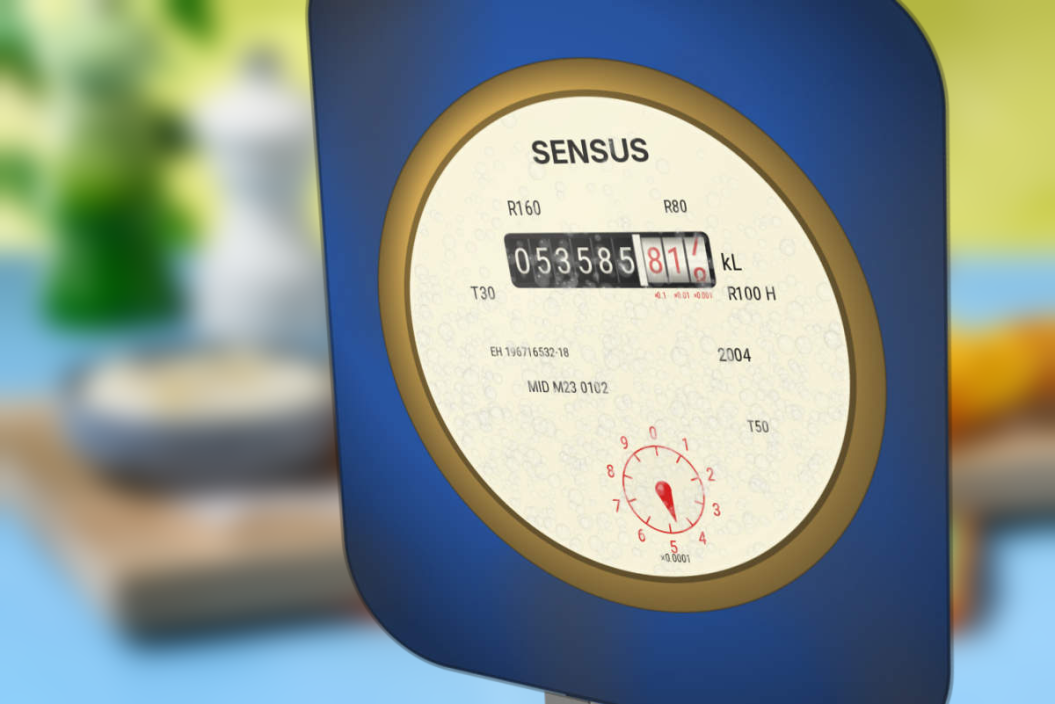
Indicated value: 53585.8174 kL
